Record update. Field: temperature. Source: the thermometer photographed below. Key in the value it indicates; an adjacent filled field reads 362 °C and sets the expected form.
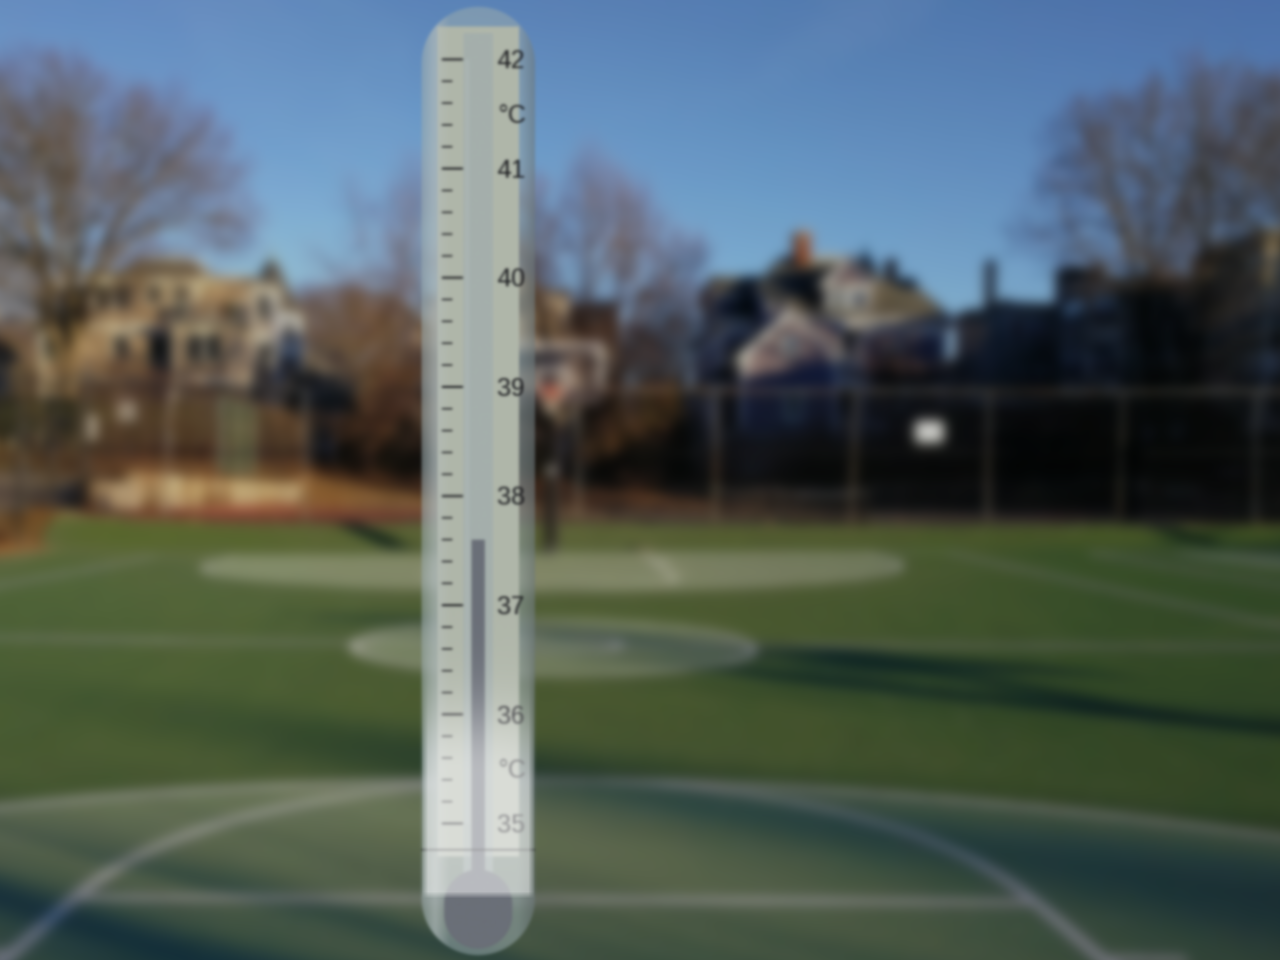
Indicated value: 37.6 °C
